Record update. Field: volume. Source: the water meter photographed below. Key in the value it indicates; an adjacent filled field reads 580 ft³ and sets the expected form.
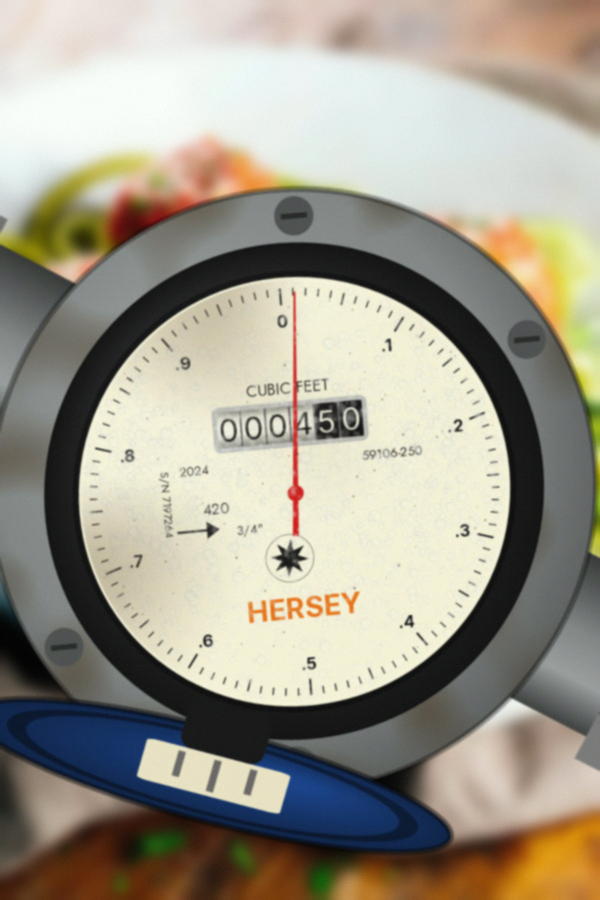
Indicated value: 450.01 ft³
